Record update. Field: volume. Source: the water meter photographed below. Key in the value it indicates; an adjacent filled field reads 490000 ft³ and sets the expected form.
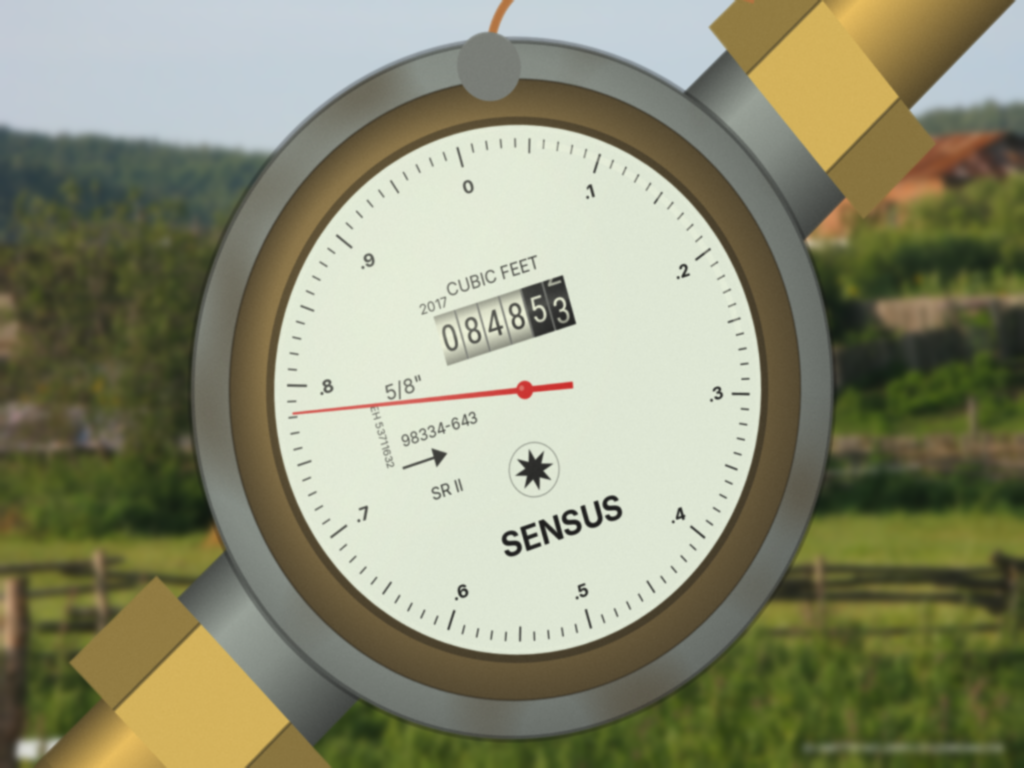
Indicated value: 84852.78 ft³
